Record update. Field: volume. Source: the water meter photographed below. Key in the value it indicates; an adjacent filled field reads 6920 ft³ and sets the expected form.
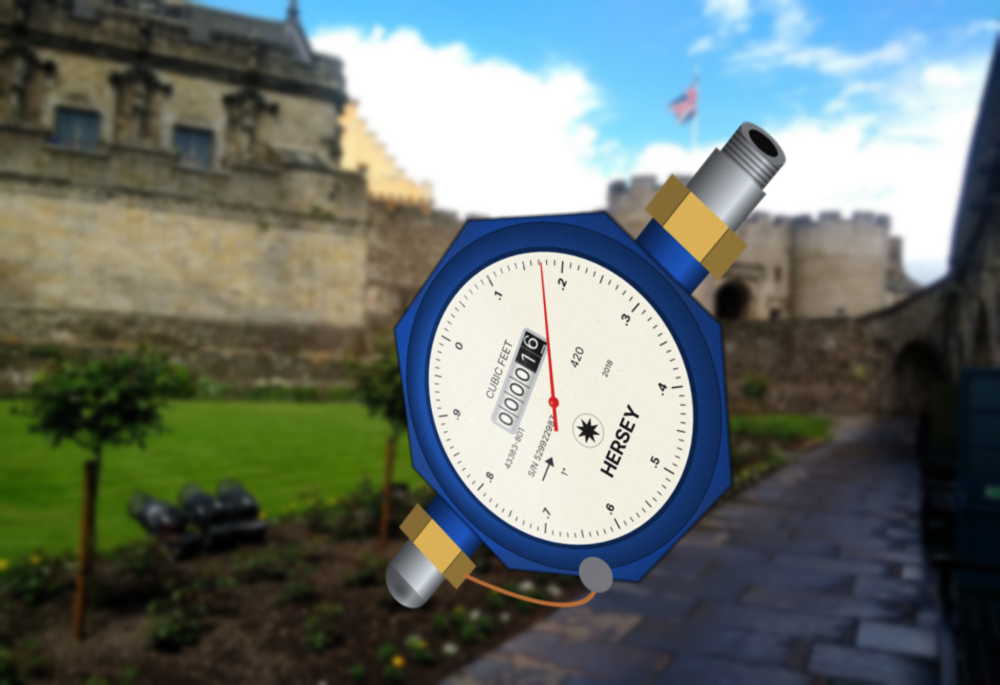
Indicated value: 16.17 ft³
